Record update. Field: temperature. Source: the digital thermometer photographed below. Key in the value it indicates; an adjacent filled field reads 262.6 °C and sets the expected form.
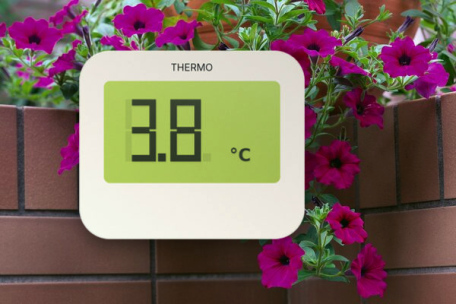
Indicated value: 3.8 °C
